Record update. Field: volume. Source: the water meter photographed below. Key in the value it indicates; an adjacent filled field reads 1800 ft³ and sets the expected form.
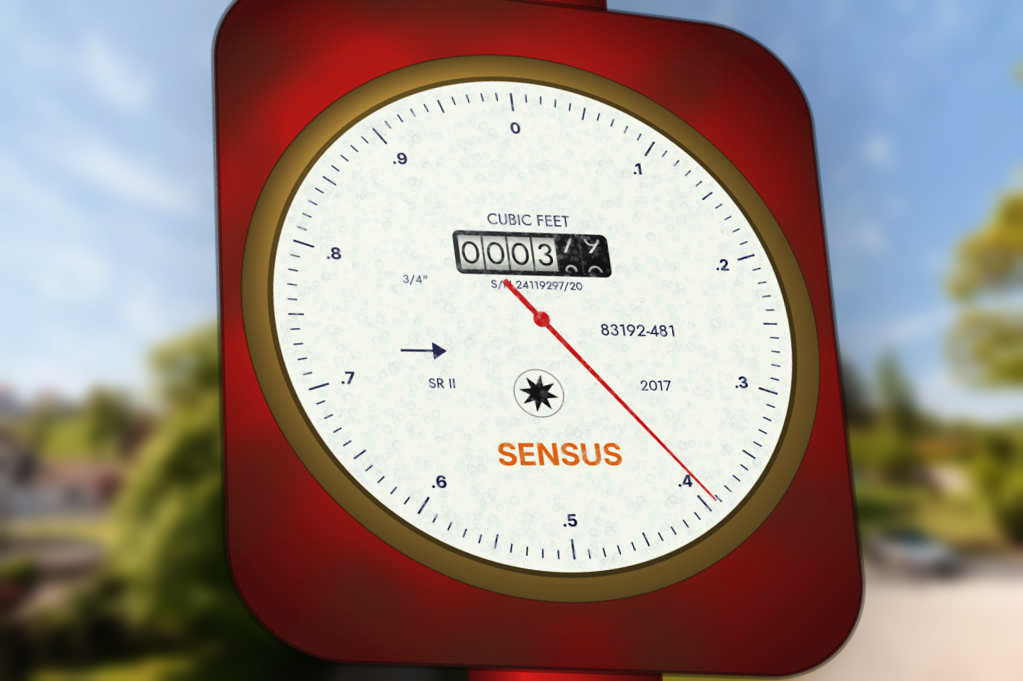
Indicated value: 379.39 ft³
